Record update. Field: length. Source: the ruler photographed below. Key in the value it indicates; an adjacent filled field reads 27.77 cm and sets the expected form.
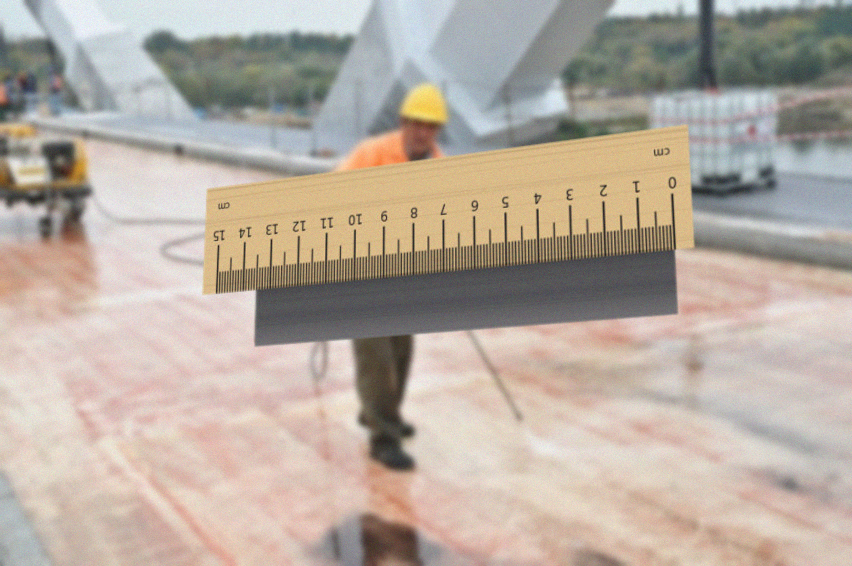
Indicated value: 13.5 cm
